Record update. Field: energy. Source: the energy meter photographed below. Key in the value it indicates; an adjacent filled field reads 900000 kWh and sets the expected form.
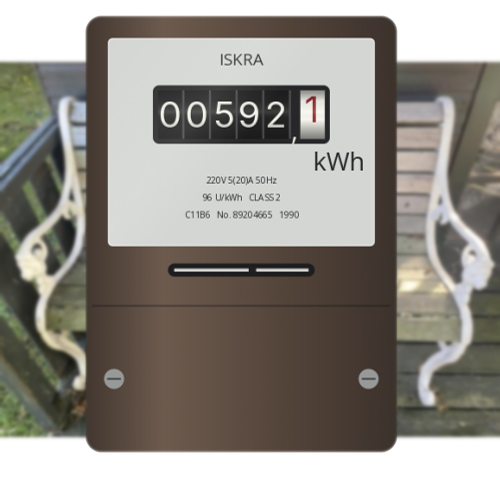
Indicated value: 592.1 kWh
